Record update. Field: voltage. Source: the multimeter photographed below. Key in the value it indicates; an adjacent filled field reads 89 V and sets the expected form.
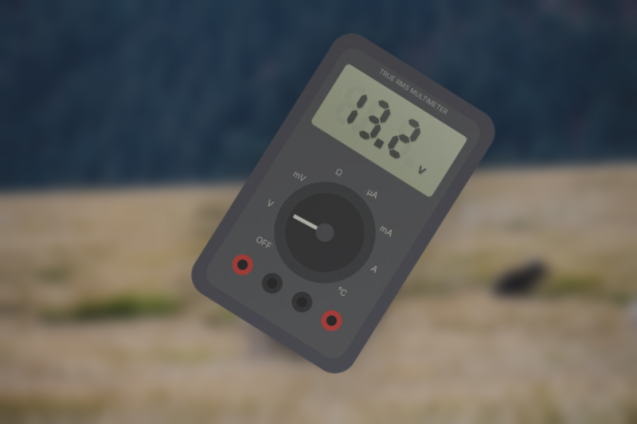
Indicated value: 13.2 V
